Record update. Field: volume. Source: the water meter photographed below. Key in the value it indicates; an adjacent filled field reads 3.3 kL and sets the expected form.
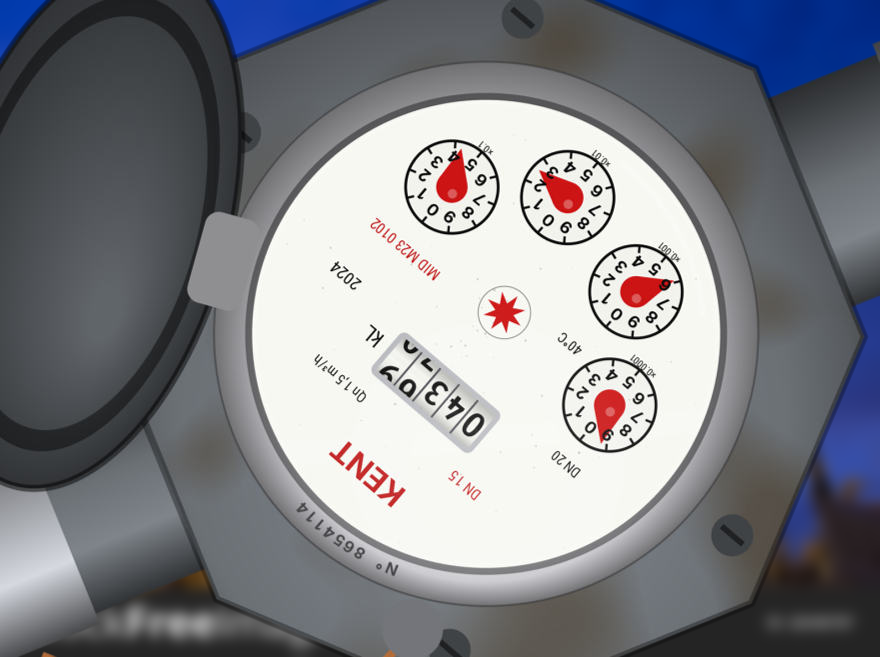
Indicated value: 4369.4259 kL
